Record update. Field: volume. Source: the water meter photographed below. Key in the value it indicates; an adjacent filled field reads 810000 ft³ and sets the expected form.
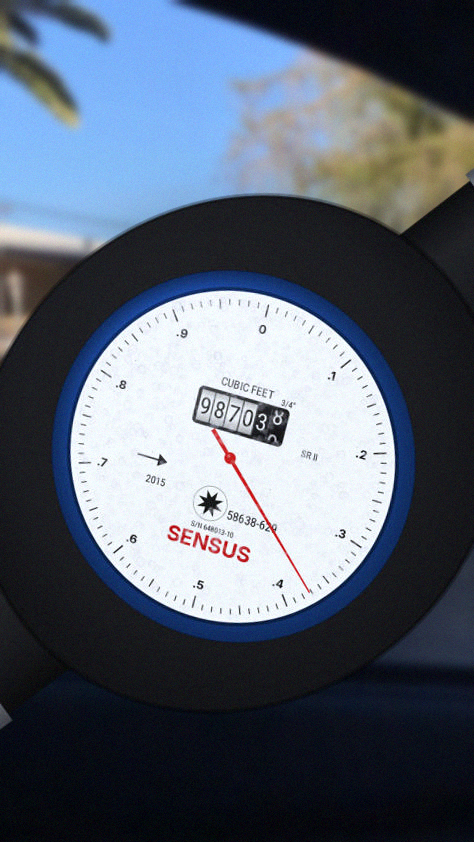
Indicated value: 987038.37 ft³
